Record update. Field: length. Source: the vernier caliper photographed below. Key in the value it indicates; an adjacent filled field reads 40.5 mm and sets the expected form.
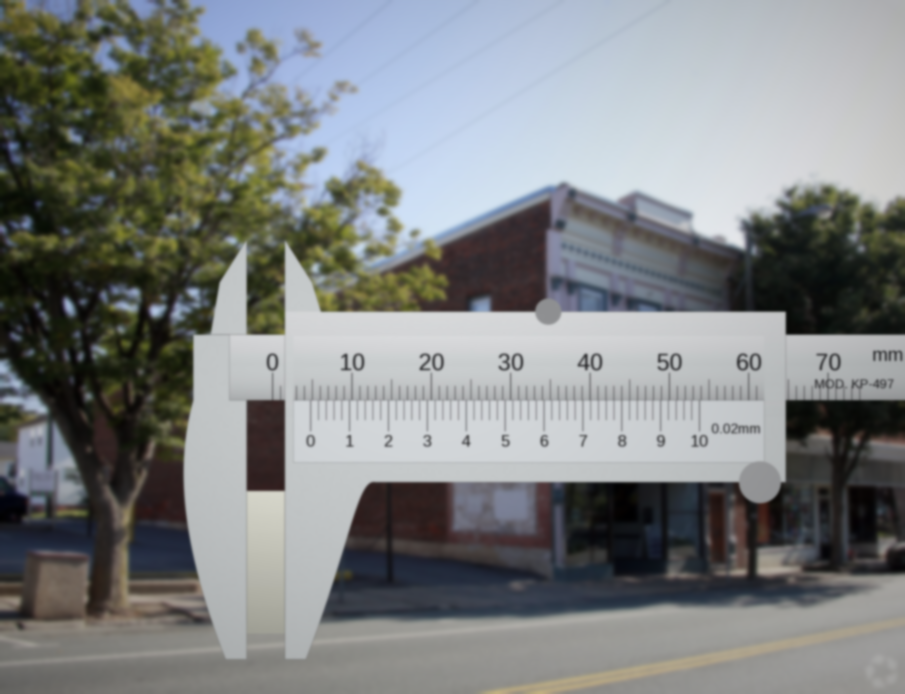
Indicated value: 4.8 mm
